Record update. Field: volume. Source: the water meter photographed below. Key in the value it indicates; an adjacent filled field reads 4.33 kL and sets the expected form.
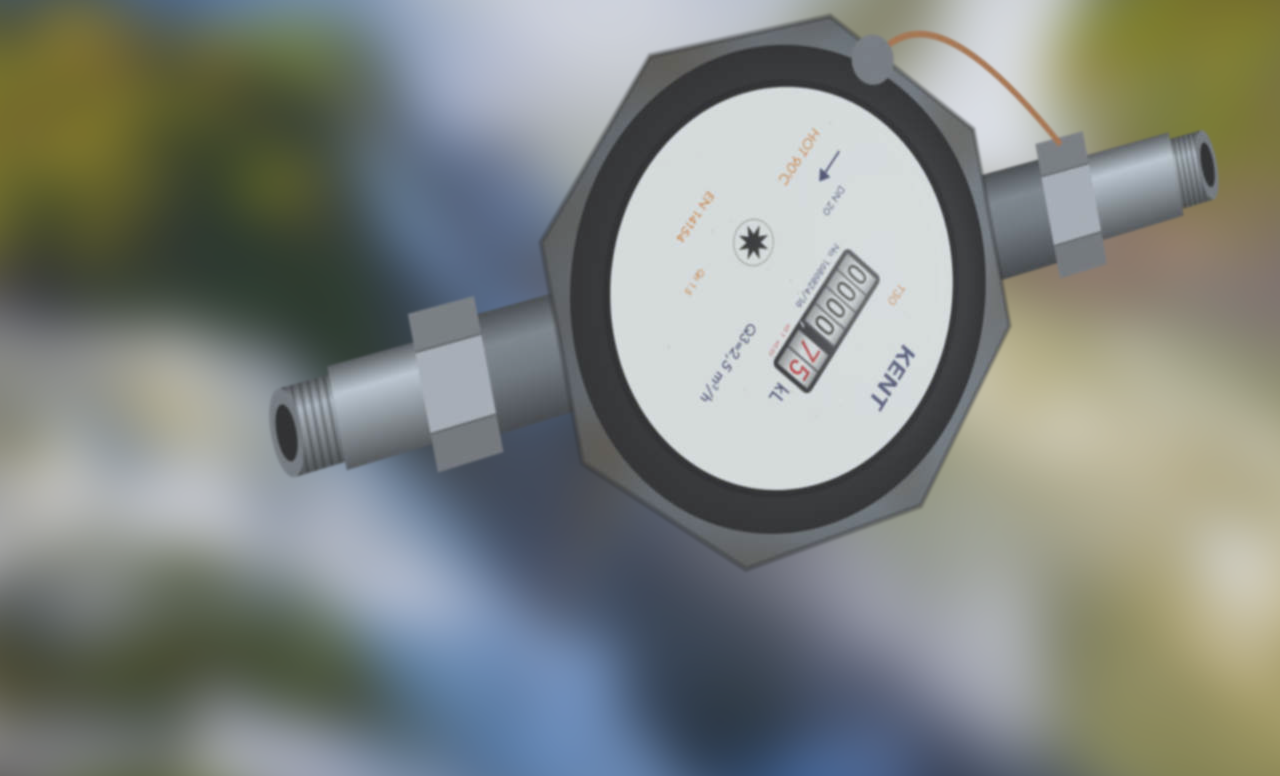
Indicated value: 0.75 kL
